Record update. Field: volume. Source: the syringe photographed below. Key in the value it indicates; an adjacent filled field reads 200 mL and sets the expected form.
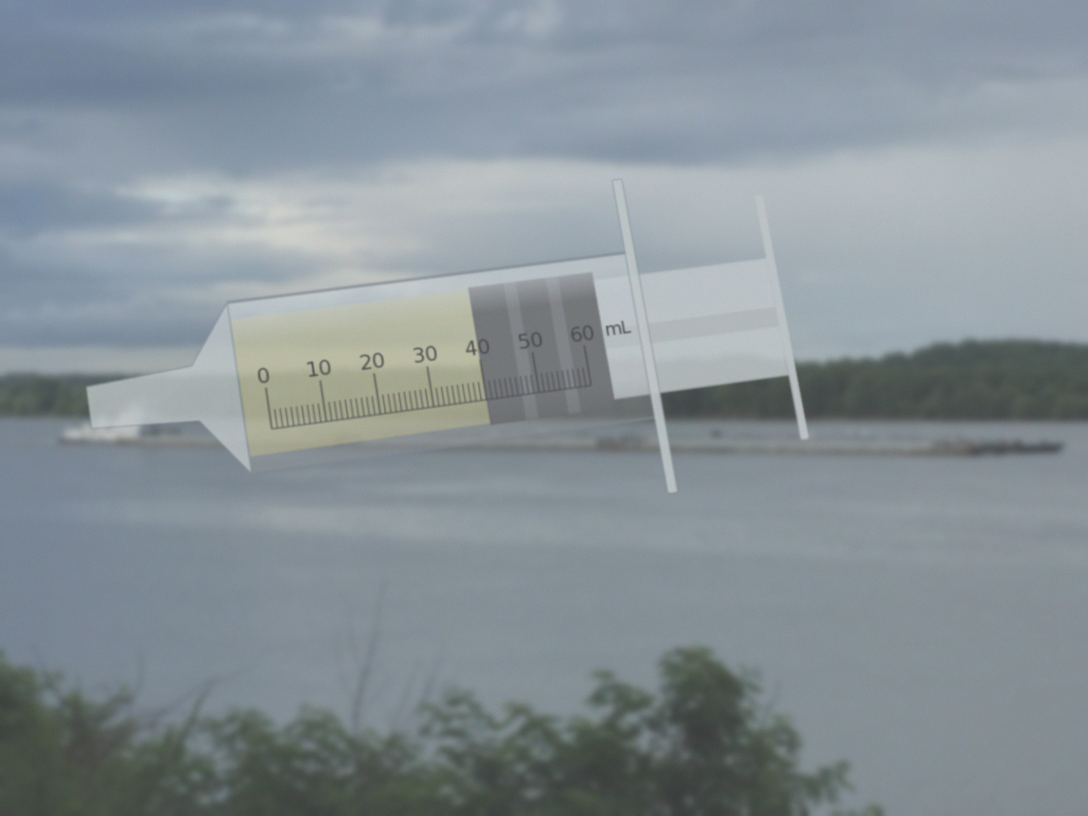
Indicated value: 40 mL
